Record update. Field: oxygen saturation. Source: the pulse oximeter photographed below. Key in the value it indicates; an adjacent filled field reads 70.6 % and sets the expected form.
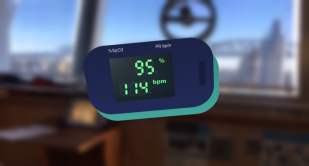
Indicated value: 95 %
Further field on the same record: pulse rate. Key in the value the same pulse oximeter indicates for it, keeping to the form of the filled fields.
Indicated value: 114 bpm
